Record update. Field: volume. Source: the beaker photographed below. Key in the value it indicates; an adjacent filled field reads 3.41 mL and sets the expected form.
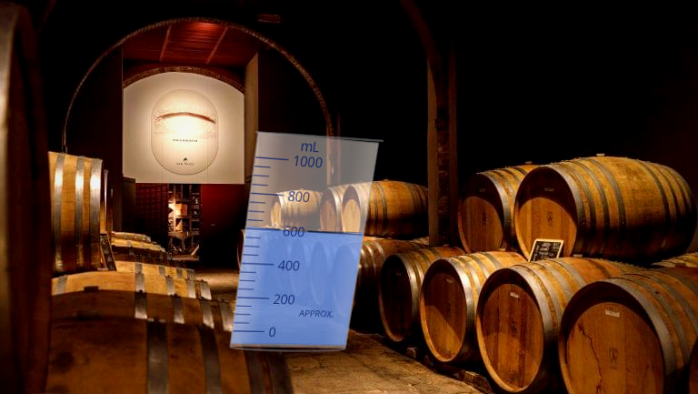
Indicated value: 600 mL
